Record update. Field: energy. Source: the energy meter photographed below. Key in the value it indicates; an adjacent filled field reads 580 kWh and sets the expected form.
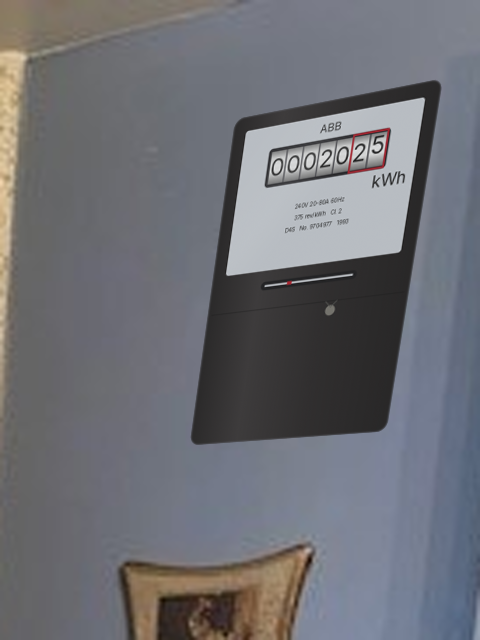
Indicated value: 20.25 kWh
